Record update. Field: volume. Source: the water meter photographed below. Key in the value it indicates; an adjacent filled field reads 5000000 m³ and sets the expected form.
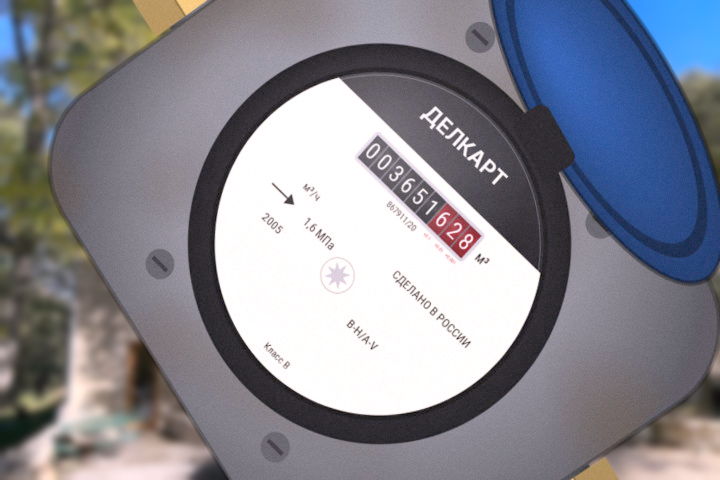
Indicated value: 3651.628 m³
